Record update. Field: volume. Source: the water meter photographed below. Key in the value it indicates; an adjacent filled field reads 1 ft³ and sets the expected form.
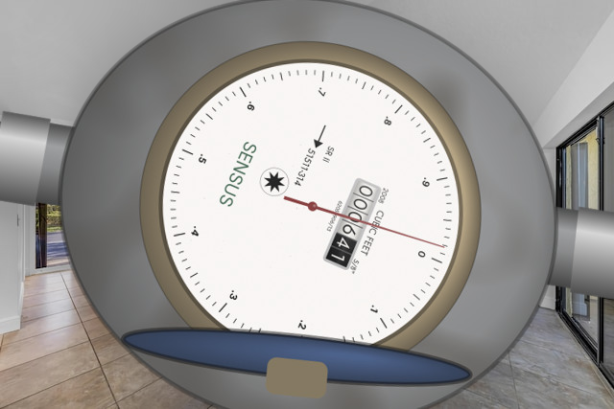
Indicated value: 640.98 ft³
